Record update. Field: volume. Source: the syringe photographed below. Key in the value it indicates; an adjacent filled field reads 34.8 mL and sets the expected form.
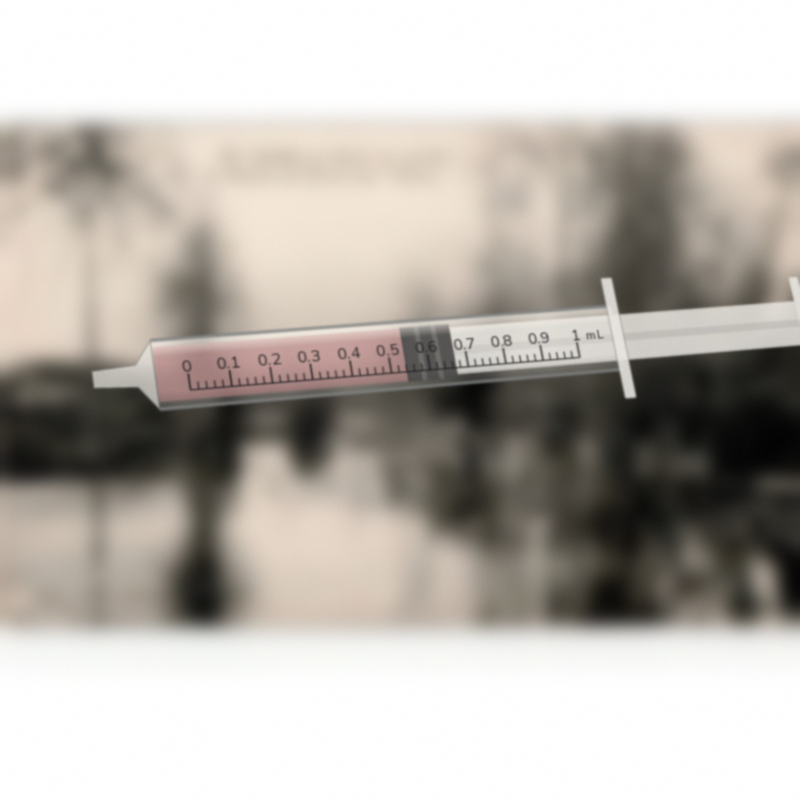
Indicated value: 0.54 mL
